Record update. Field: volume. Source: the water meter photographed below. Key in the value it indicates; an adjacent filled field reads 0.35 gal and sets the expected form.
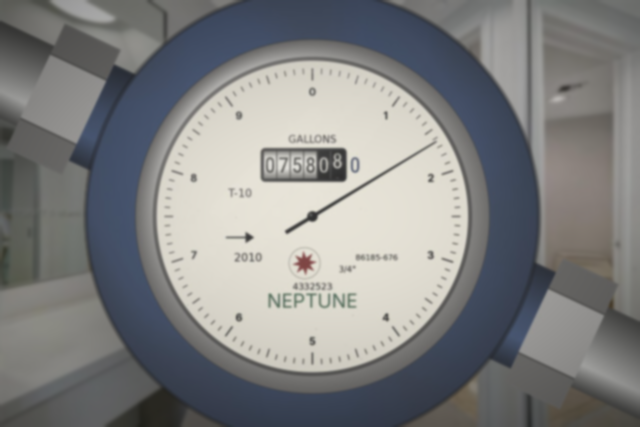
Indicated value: 758081.6 gal
